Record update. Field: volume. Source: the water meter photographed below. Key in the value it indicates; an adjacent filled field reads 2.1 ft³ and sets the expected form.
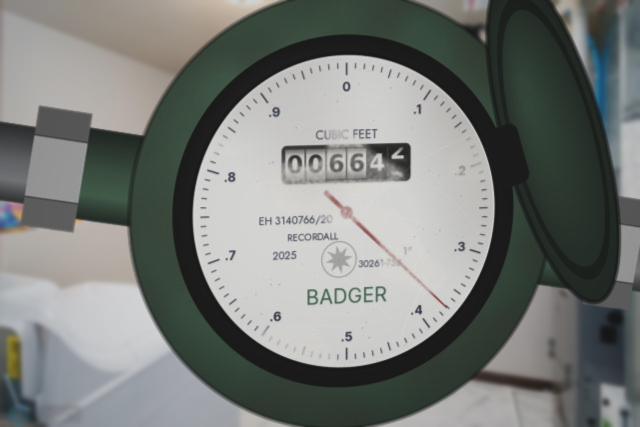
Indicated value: 6642.37 ft³
